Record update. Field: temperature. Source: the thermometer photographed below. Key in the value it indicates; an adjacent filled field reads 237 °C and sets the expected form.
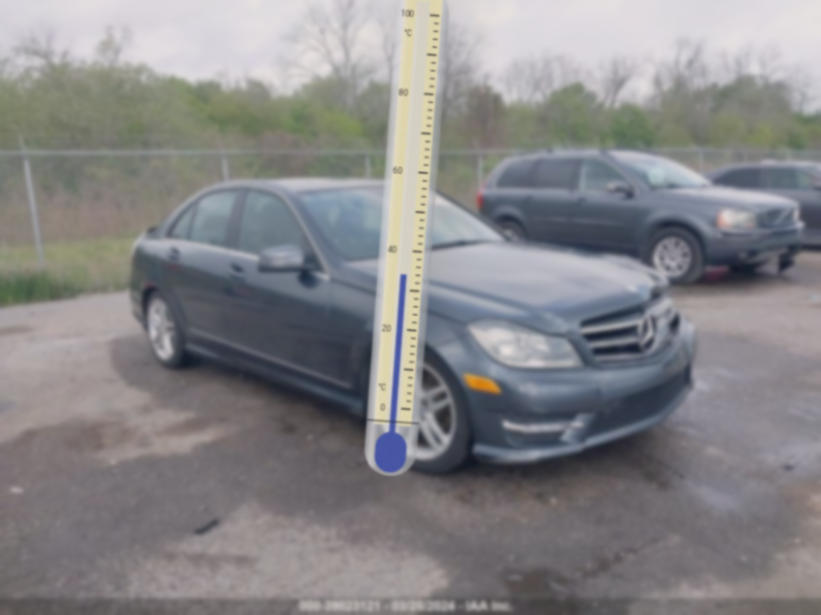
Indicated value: 34 °C
